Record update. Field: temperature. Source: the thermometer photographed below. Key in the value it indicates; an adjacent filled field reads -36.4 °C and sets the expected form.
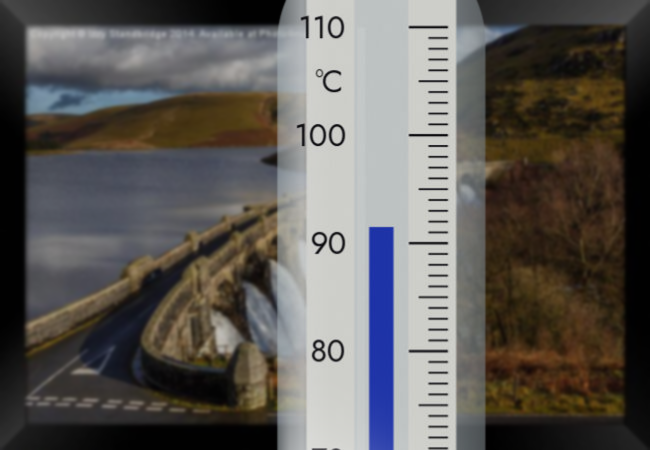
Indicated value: 91.5 °C
